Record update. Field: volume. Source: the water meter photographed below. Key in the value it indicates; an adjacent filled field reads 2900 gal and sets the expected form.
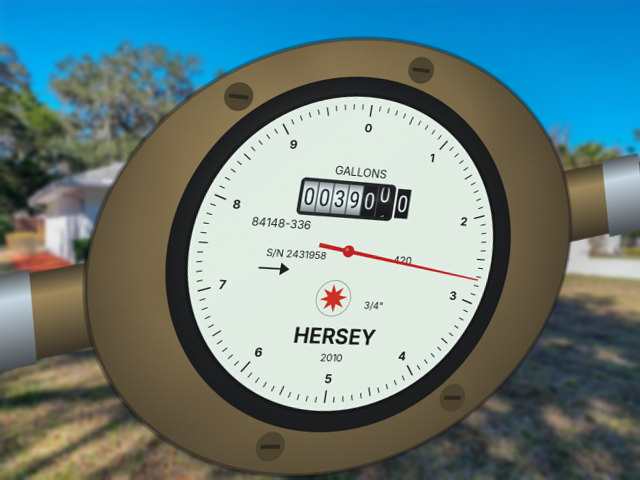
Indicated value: 39002.7 gal
